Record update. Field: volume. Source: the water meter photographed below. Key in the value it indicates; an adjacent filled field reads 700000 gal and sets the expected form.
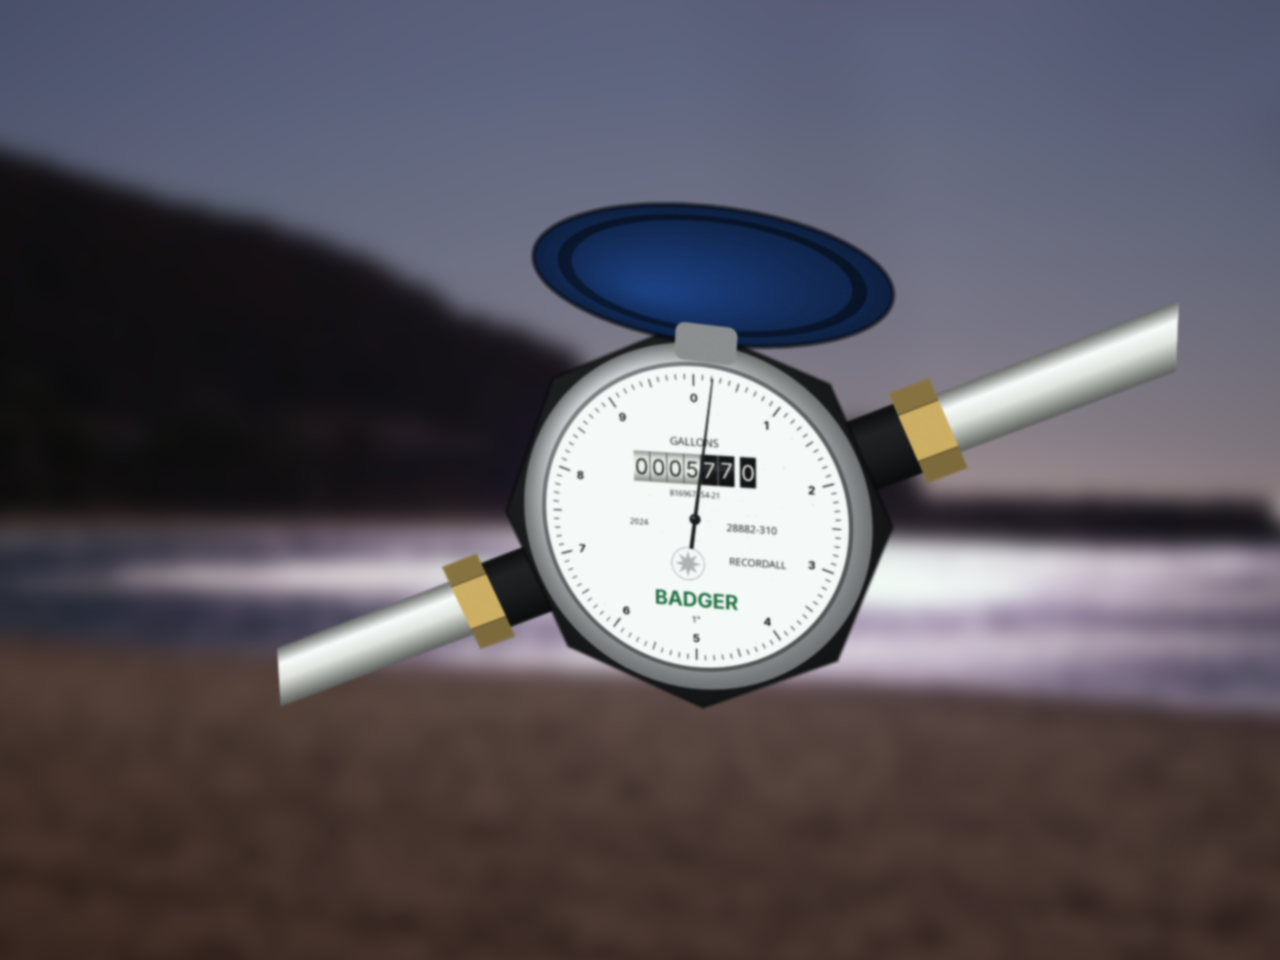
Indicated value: 5770.2 gal
